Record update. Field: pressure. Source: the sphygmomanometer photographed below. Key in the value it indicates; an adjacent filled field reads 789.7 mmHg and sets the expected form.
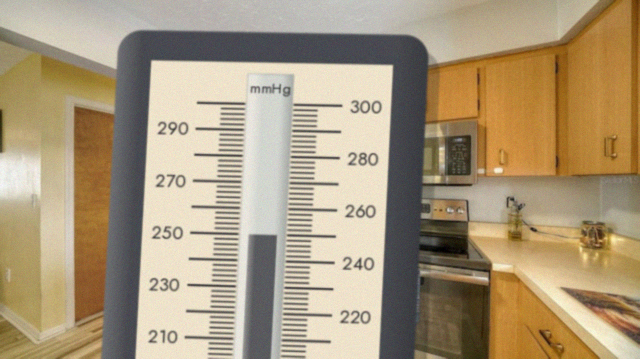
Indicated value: 250 mmHg
